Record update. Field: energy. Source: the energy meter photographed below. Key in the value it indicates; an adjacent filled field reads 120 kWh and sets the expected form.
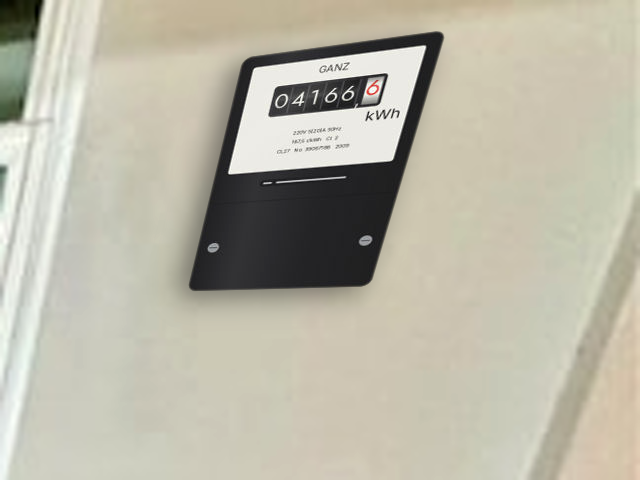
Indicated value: 4166.6 kWh
